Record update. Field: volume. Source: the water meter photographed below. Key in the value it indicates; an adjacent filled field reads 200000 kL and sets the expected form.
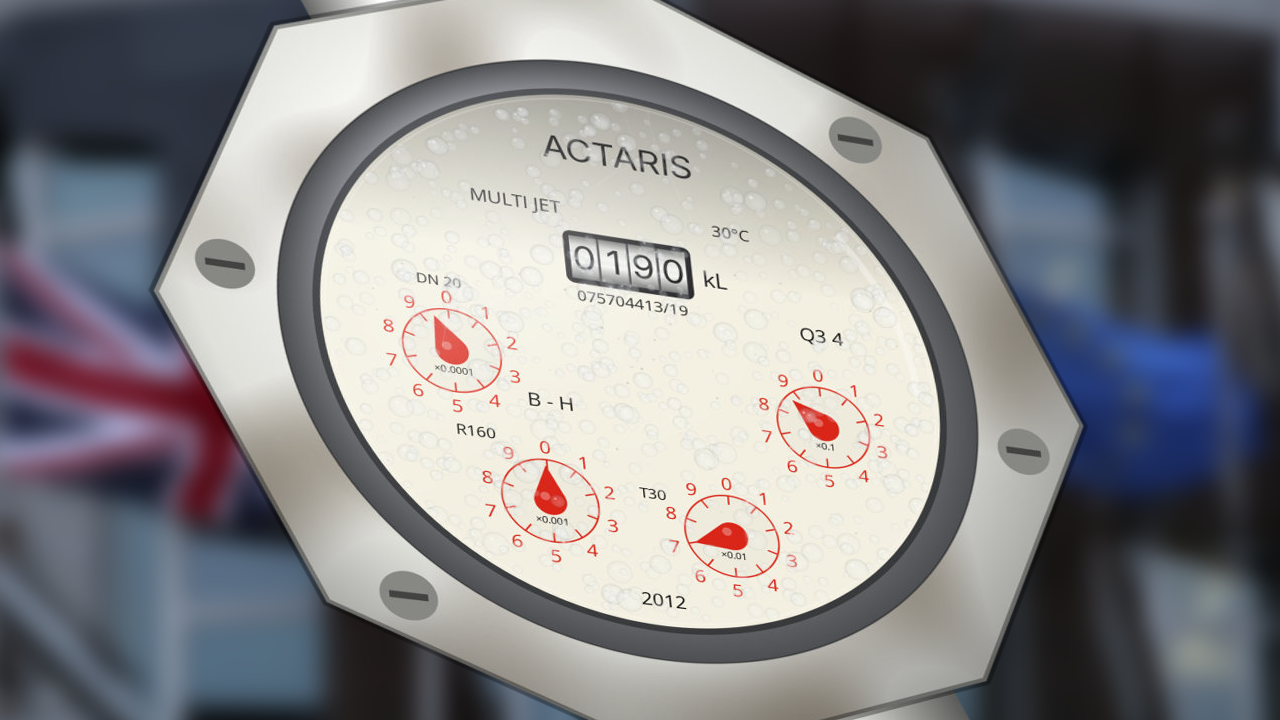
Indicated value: 190.8699 kL
